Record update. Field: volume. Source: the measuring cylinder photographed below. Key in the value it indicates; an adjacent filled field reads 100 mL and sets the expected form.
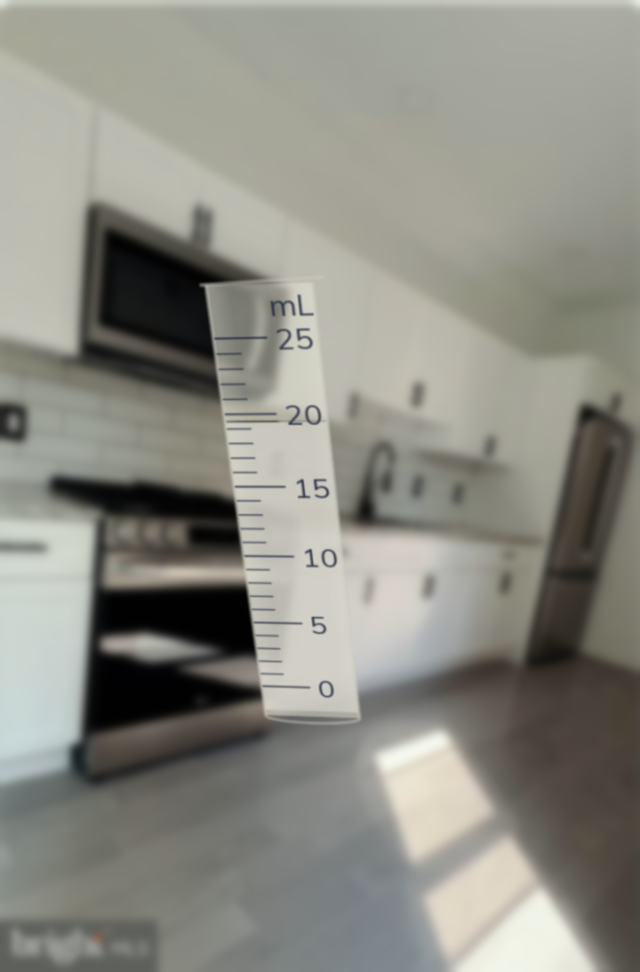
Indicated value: 19.5 mL
